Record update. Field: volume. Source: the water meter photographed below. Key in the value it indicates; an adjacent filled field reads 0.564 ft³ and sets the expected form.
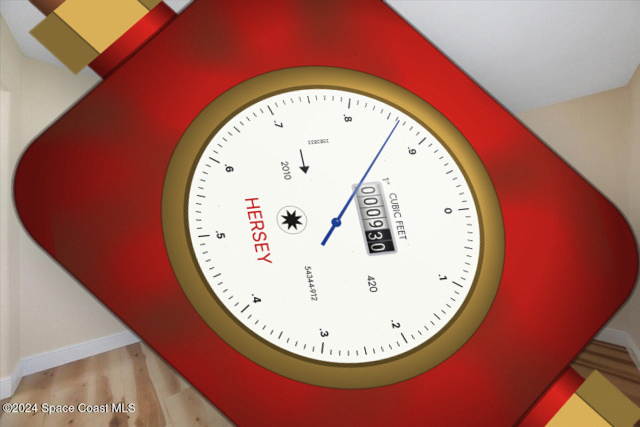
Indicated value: 929.86 ft³
